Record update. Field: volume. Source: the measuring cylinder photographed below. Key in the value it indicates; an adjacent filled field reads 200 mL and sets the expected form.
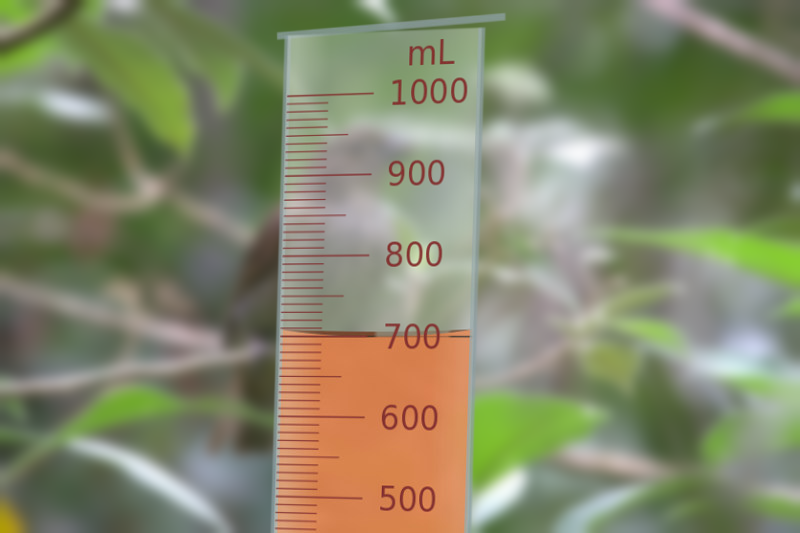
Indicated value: 700 mL
